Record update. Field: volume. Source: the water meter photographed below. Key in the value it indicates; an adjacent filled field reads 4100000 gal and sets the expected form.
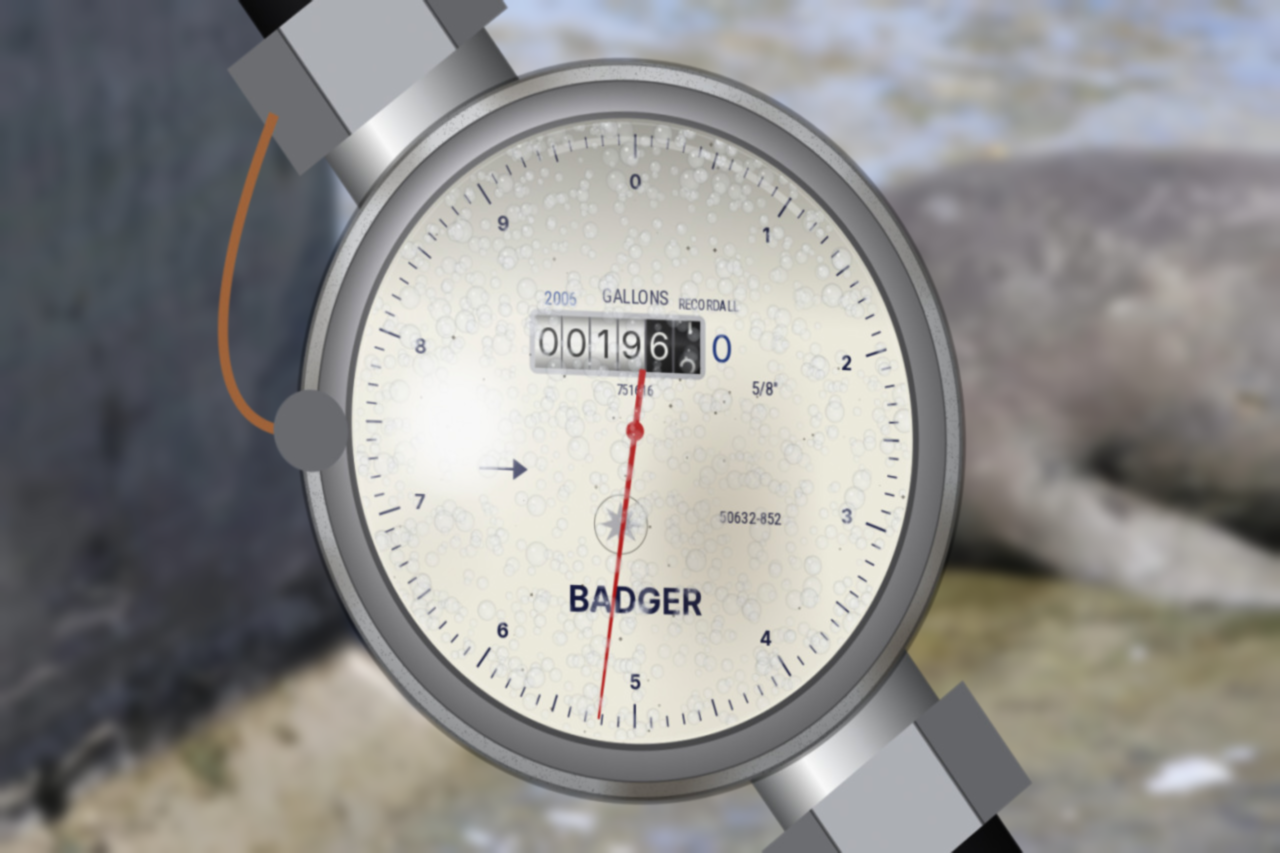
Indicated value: 19615.2 gal
